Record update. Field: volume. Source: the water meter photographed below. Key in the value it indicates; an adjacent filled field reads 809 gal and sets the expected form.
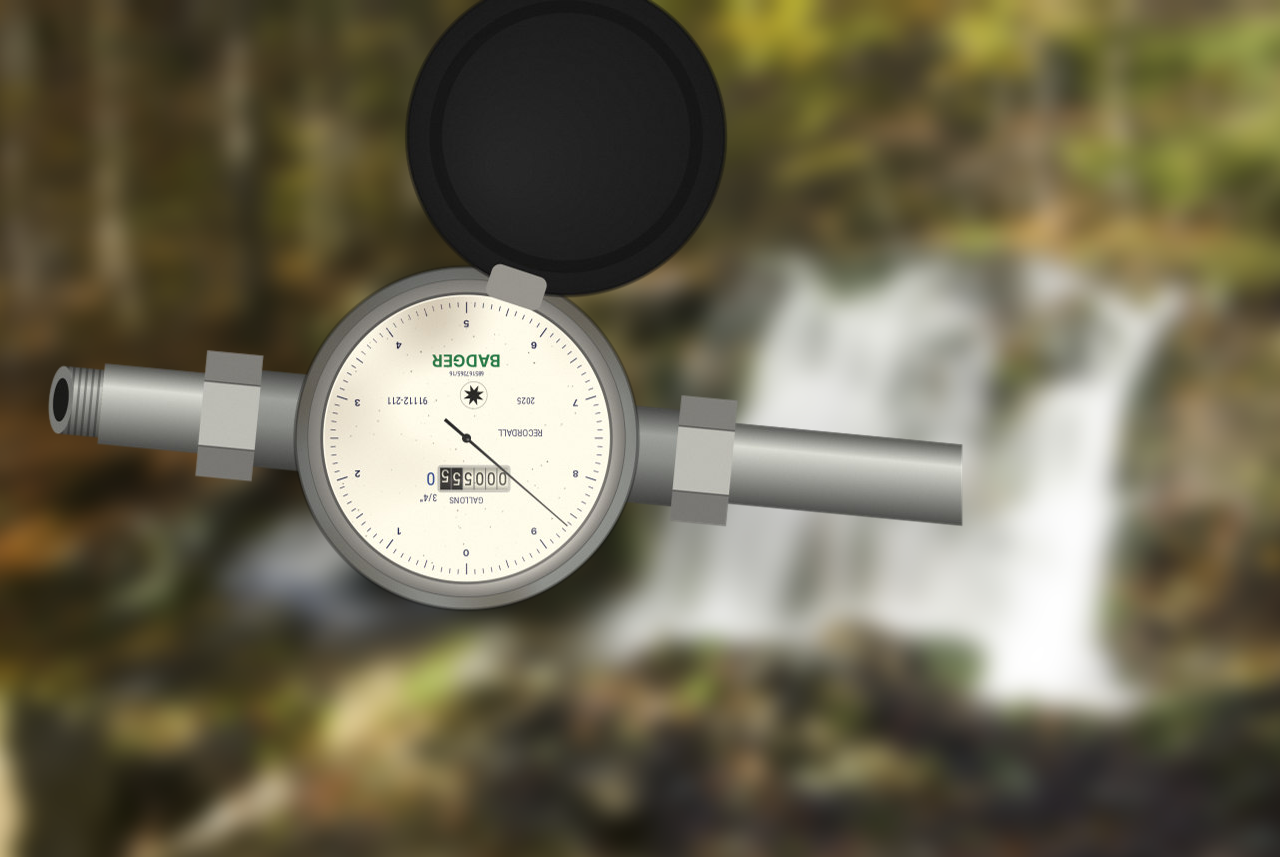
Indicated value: 5548.6 gal
